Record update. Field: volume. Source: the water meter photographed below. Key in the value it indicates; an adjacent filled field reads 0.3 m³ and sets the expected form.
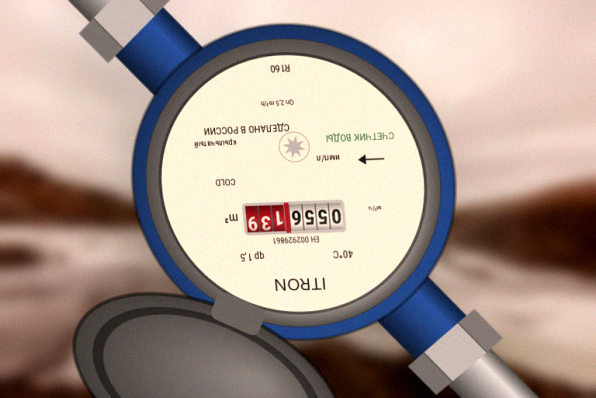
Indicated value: 556.139 m³
